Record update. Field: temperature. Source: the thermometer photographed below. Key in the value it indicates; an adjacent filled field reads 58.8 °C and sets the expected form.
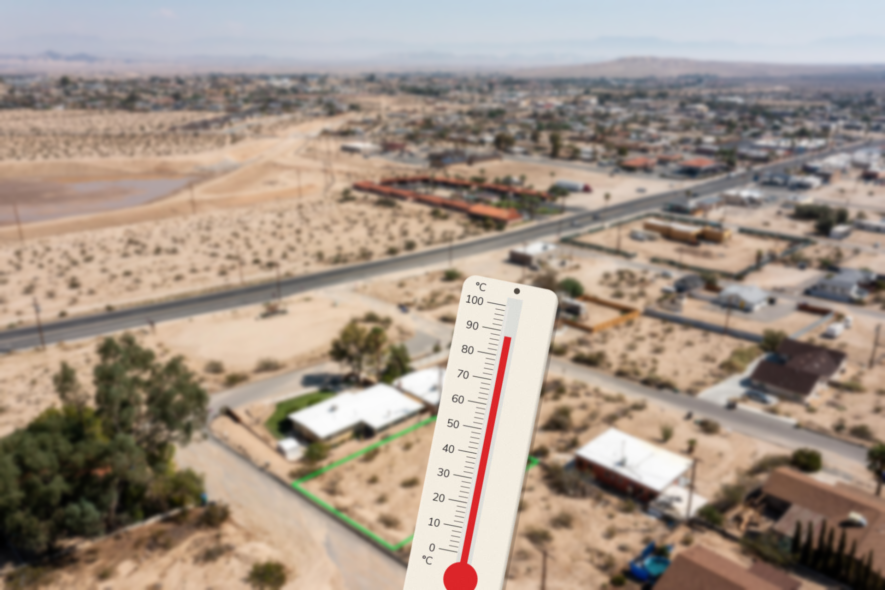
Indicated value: 88 °C
